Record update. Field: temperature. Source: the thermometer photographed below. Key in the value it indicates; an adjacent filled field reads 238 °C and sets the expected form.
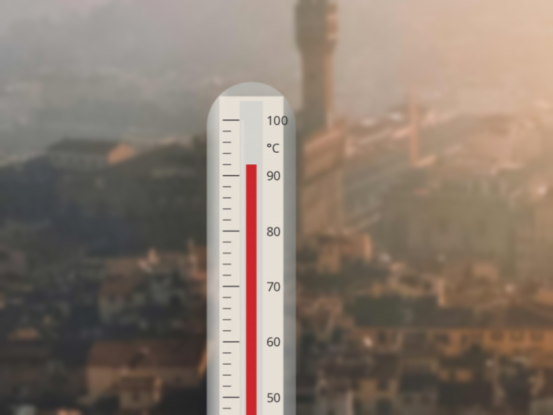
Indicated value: 92 °C
